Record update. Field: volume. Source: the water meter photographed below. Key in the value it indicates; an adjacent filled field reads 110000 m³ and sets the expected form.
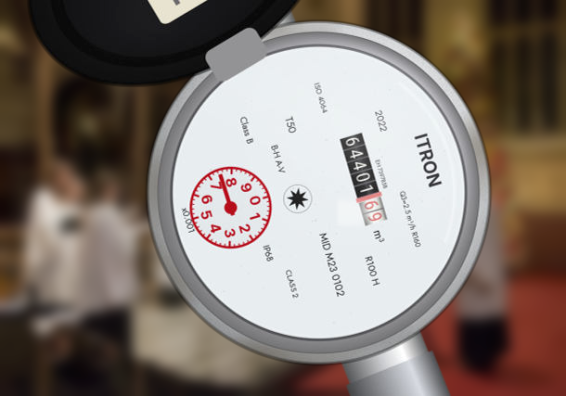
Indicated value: 64401.697 m³
